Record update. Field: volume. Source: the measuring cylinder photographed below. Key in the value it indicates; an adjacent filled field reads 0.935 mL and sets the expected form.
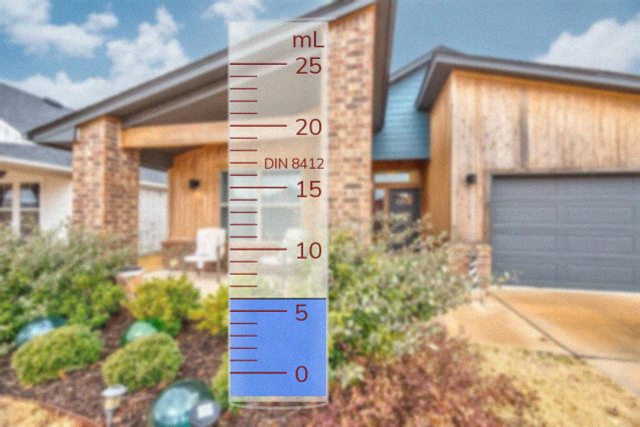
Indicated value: 6 mL
